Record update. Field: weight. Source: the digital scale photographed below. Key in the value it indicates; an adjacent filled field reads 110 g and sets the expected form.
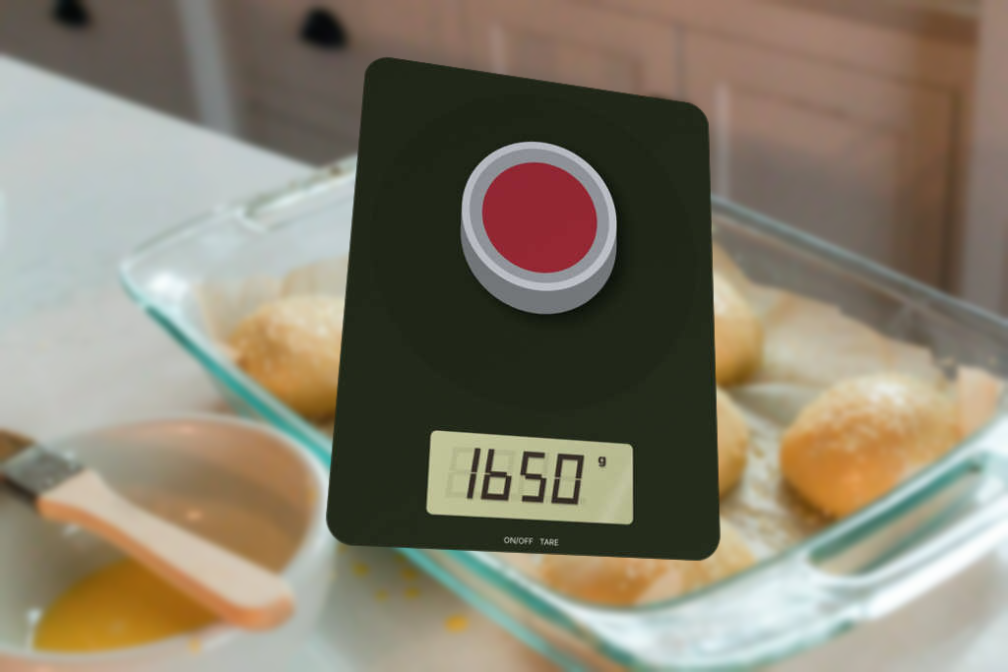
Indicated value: 1650 g
